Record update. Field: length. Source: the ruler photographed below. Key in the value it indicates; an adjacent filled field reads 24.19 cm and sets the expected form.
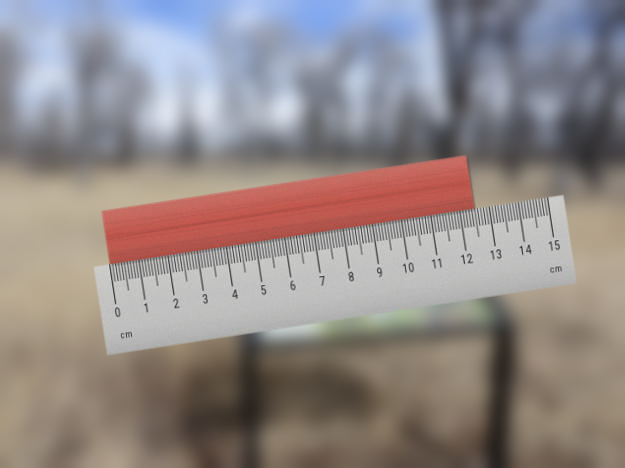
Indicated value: 12.5 cm
